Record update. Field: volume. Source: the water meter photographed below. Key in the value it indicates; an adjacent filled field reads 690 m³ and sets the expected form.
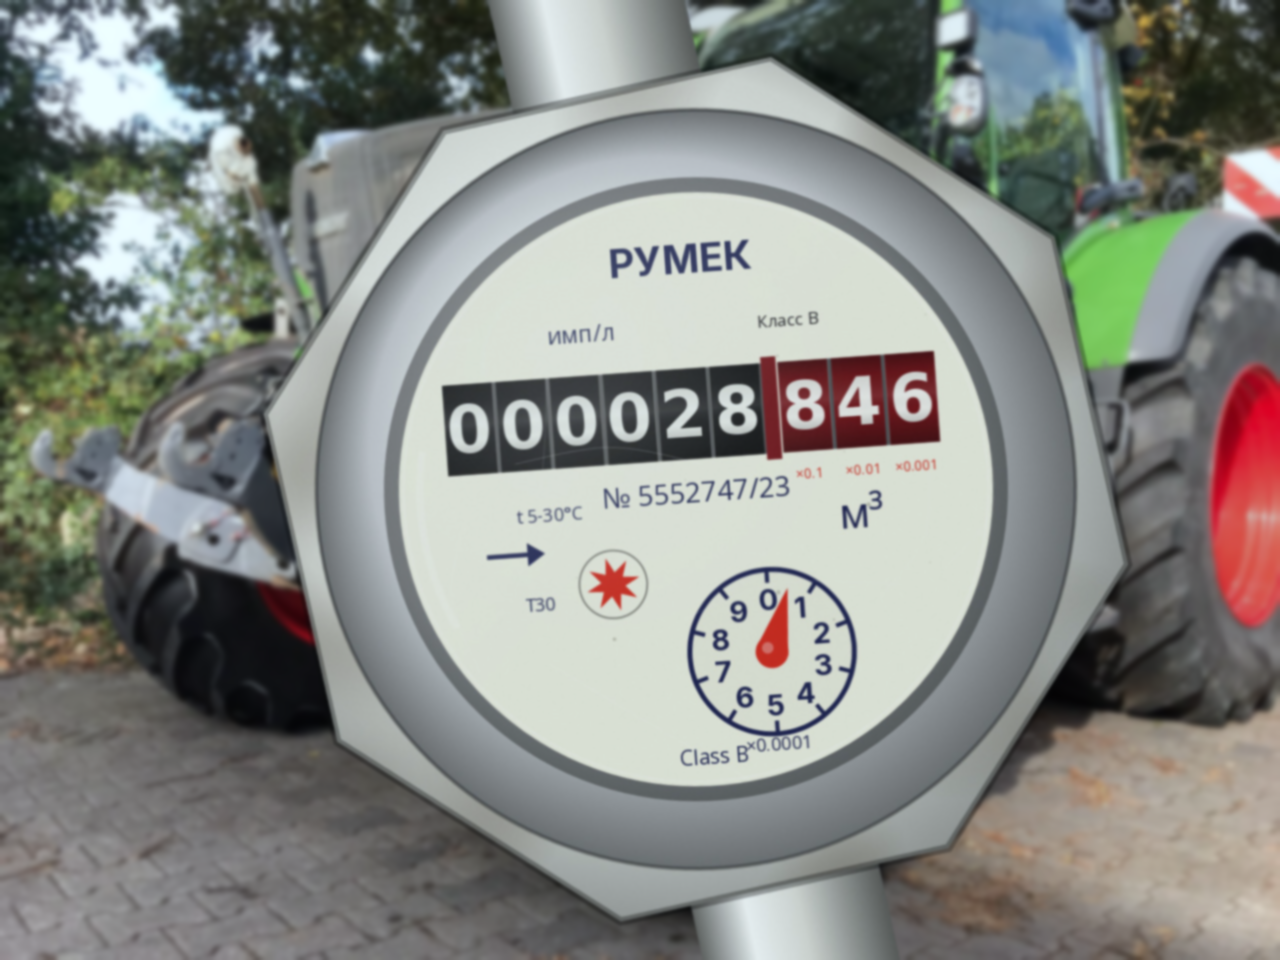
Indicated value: 28.8460 m³
